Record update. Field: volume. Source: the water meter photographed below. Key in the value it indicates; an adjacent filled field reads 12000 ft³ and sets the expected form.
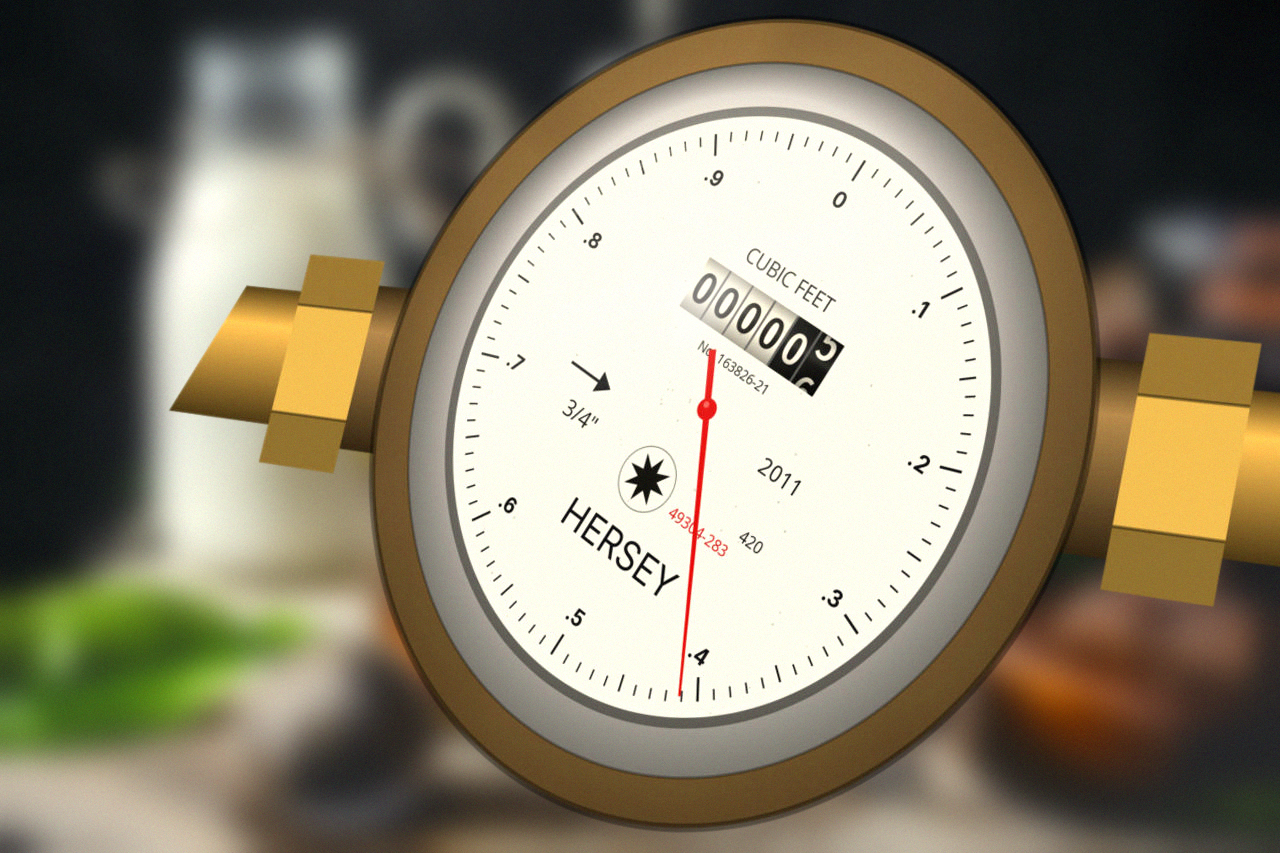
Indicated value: 5.41 ft³
